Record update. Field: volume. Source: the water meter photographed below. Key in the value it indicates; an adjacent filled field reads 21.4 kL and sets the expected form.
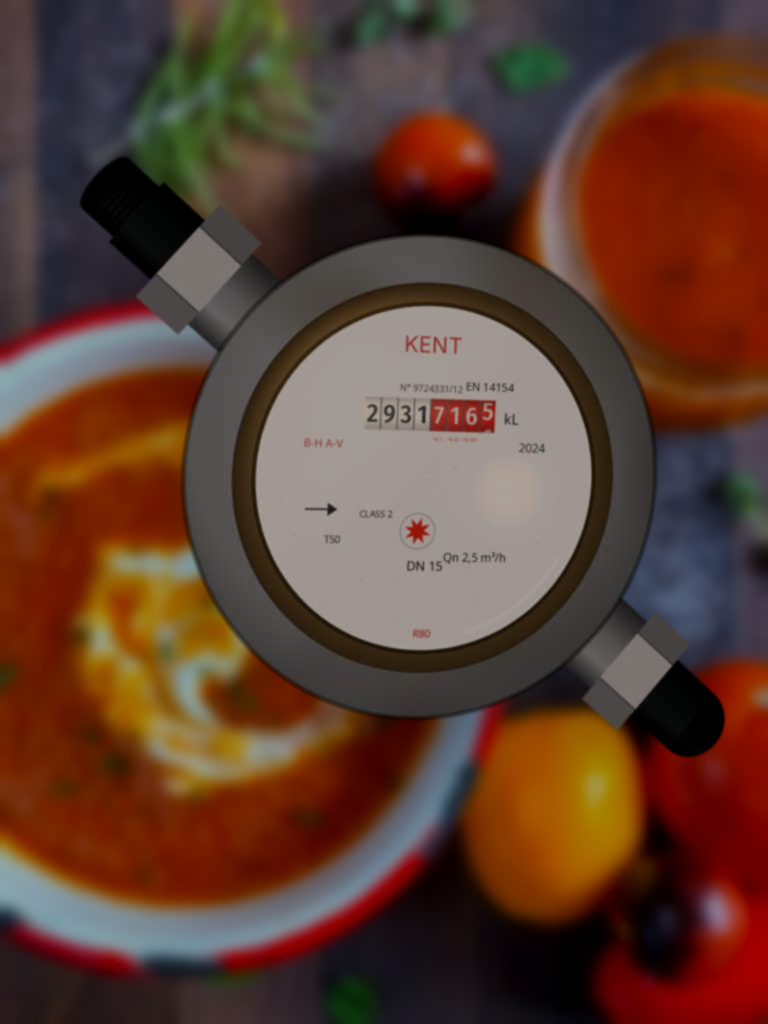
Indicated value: 2931.7165 kL
